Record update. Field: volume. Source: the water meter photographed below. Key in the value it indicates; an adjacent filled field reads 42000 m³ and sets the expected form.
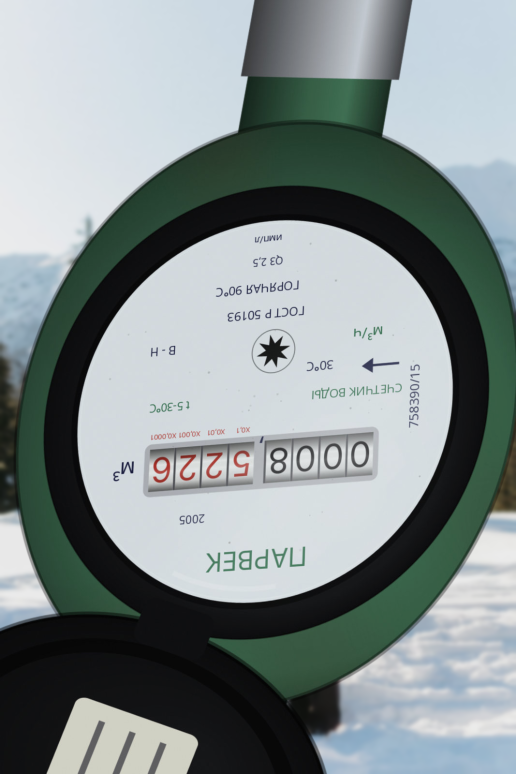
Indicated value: 8.5226 m³
